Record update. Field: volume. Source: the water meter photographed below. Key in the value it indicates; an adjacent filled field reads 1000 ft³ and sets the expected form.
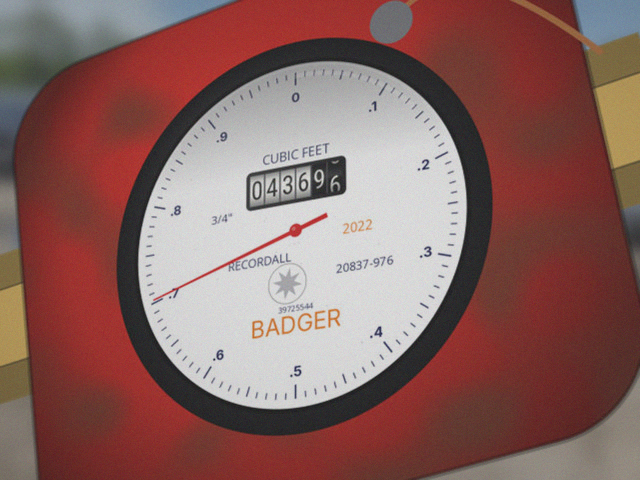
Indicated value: 43695.70 ft³
